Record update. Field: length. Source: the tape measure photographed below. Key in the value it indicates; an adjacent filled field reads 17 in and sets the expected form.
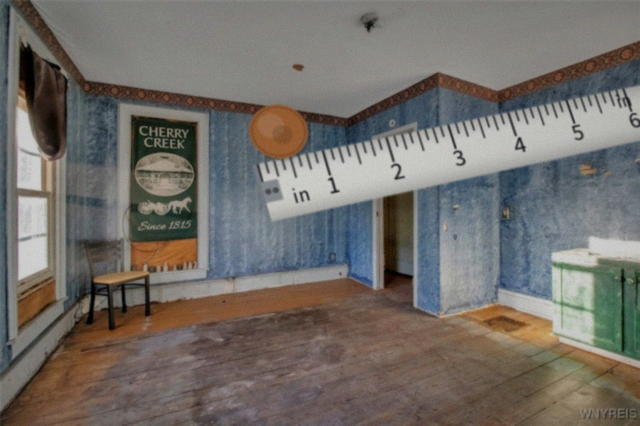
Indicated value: 0.875 in
